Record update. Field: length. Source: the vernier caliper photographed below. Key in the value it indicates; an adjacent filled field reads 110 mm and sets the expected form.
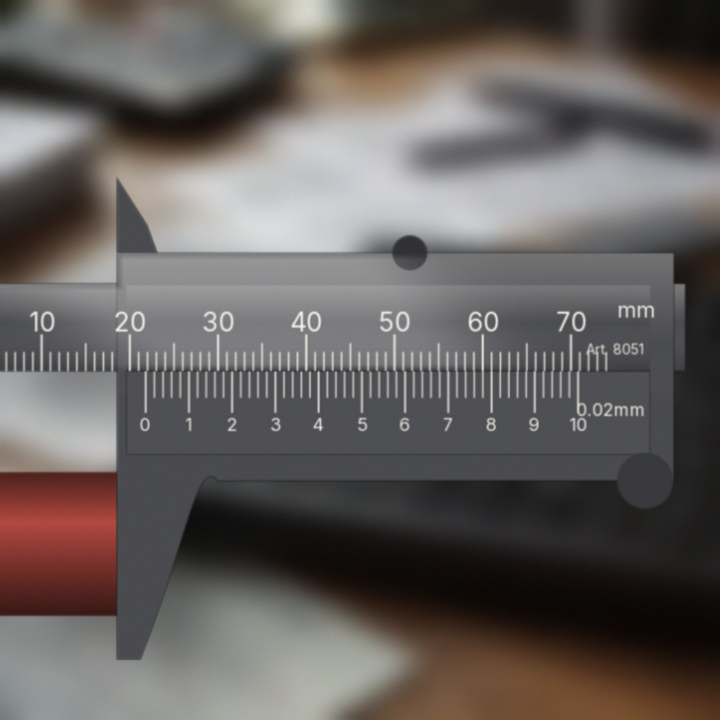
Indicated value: 21.8 mm
